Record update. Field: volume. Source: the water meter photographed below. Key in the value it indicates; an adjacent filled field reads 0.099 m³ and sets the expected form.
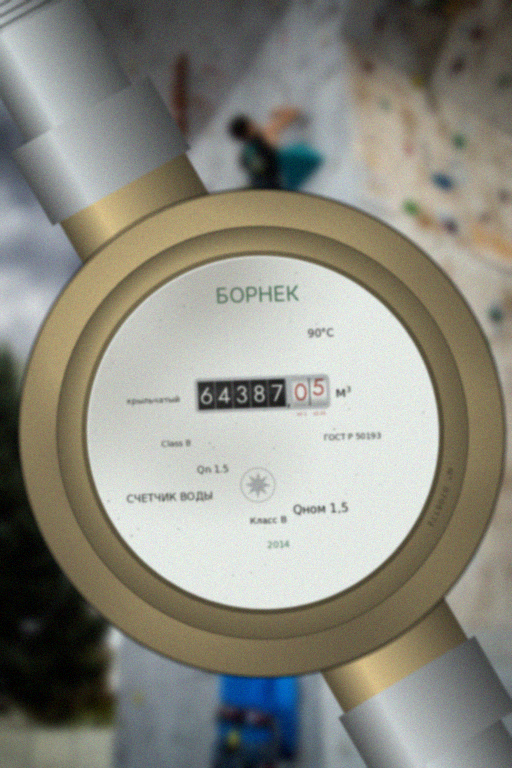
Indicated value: 64387.05 m³
